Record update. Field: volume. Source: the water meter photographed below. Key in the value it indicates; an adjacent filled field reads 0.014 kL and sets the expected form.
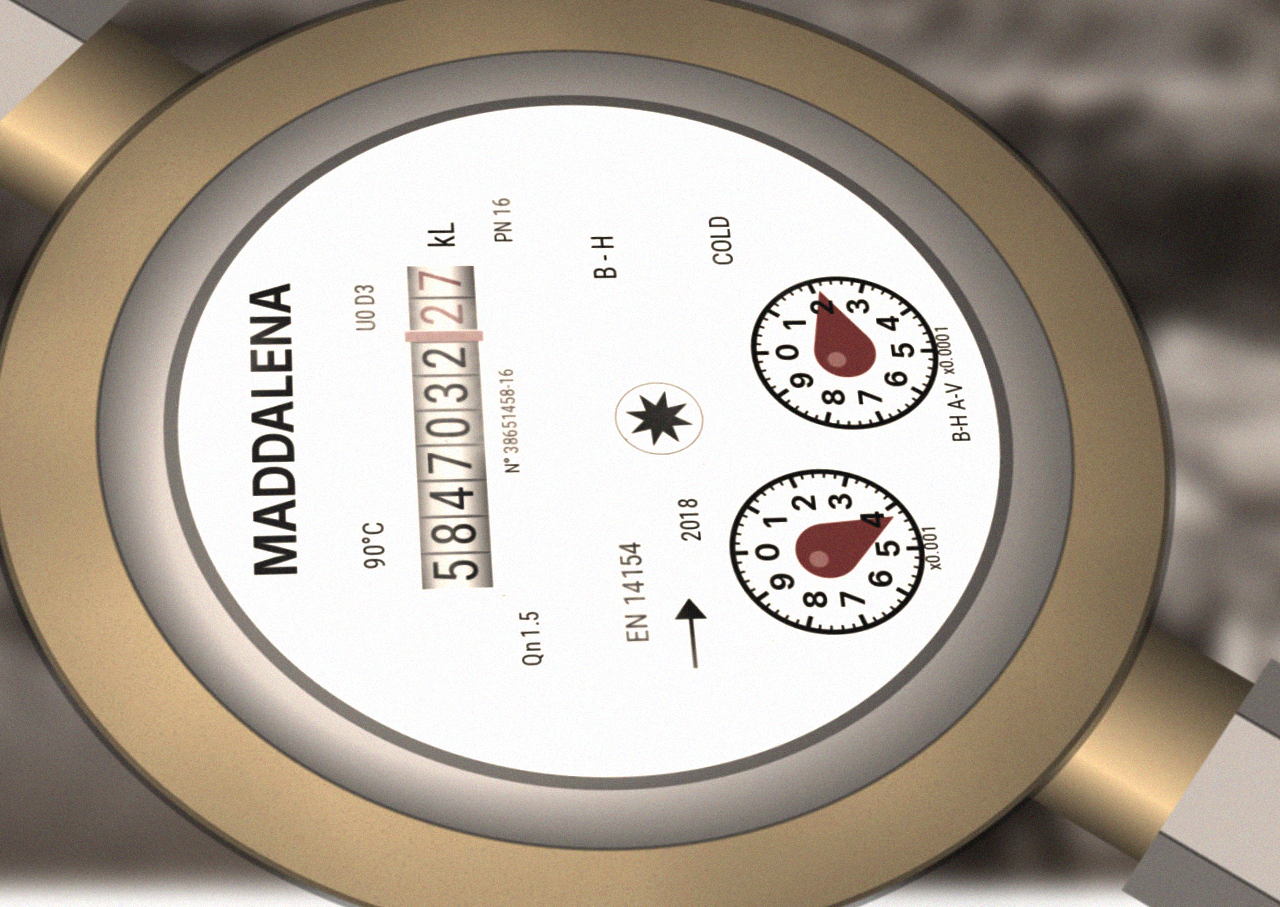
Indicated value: 5847032.2742 kL
